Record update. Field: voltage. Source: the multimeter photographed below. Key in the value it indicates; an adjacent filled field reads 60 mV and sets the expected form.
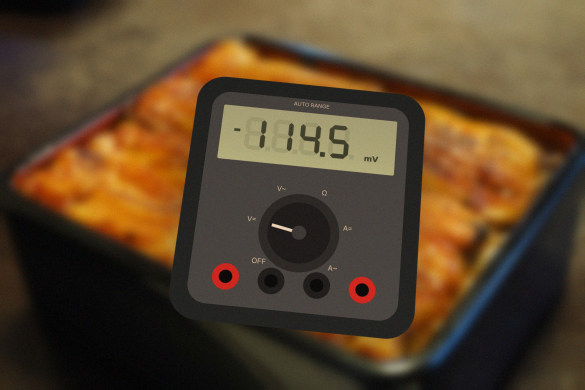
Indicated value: -114.5 mV
